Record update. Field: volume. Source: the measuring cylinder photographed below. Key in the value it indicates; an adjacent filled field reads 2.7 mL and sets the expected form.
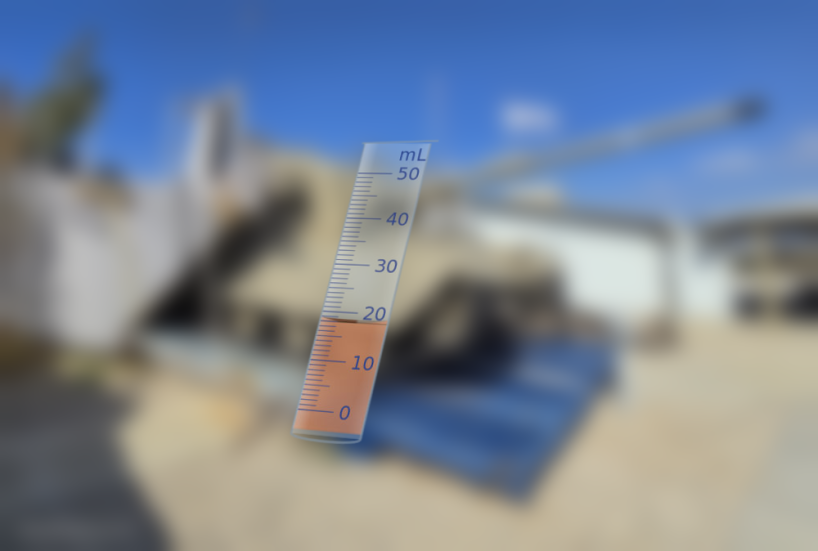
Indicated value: 18 mL
